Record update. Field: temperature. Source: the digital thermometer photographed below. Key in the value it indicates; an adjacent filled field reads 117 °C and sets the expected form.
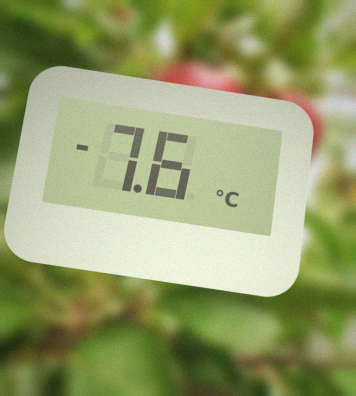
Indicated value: -7.6 °C
